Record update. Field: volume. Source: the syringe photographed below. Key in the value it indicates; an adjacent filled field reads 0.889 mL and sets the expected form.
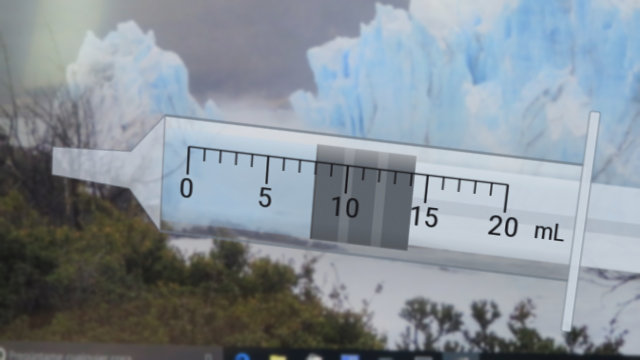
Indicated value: 8 mL
